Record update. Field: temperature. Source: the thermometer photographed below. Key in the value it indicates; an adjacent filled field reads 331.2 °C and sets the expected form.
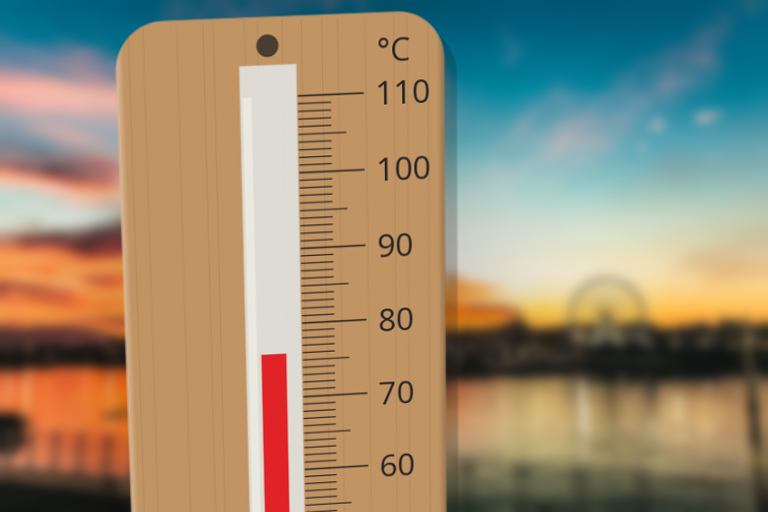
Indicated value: 76 °C
